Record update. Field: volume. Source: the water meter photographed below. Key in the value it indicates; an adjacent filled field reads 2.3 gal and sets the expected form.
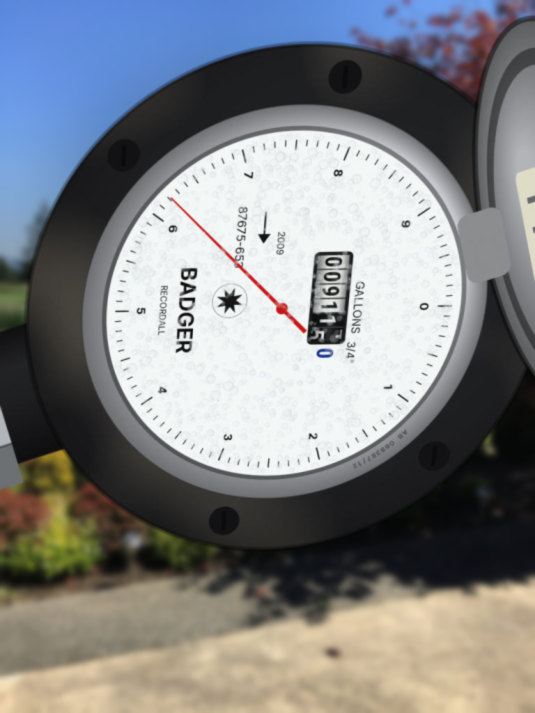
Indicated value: 91146.2 gal
